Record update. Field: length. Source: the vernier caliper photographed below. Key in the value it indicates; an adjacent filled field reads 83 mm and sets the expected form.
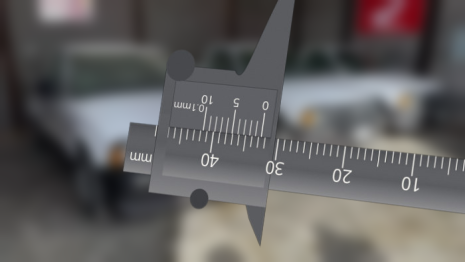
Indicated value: 32.6 mm
